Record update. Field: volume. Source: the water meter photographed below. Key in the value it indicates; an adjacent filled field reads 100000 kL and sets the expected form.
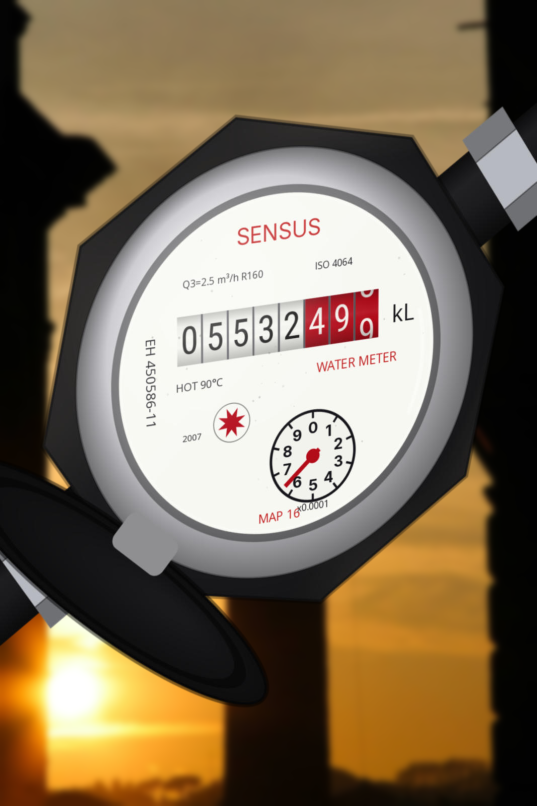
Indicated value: 5532.4986 kL
